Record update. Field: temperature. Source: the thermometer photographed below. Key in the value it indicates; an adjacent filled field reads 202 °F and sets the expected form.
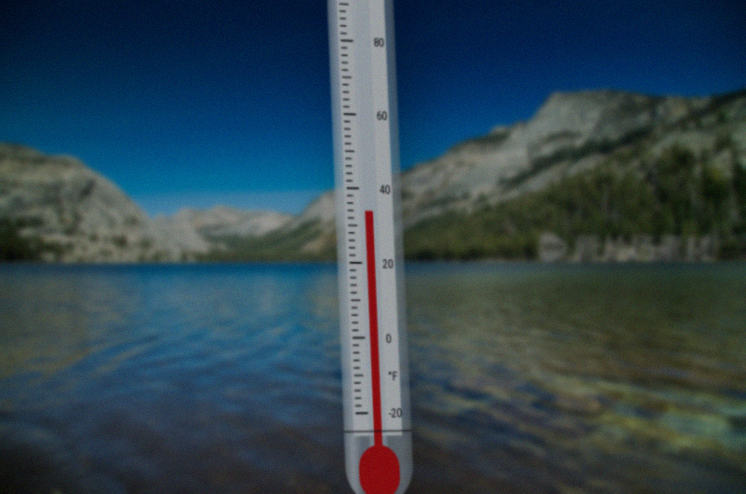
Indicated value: 34 °F
